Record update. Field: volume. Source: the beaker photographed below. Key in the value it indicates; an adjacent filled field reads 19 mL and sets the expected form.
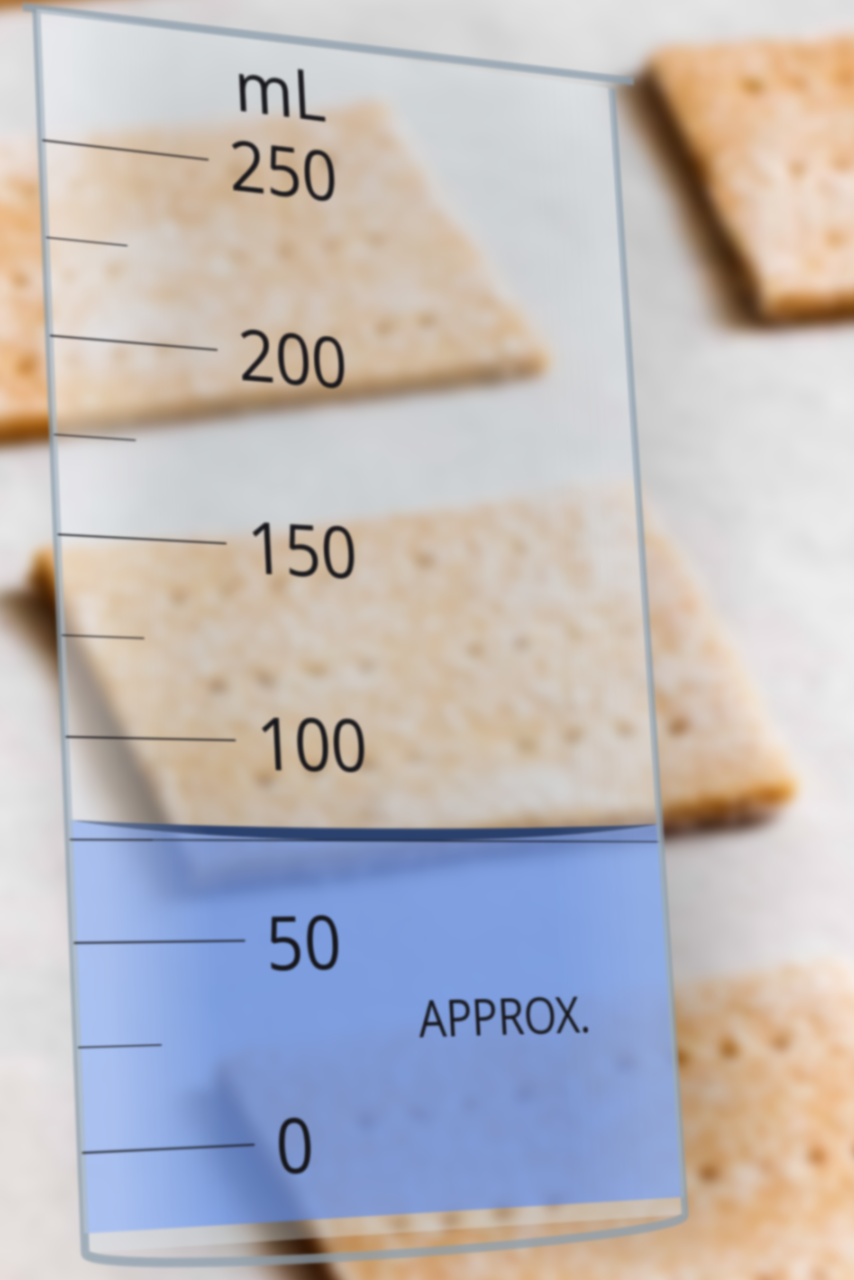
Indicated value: 75 mL
